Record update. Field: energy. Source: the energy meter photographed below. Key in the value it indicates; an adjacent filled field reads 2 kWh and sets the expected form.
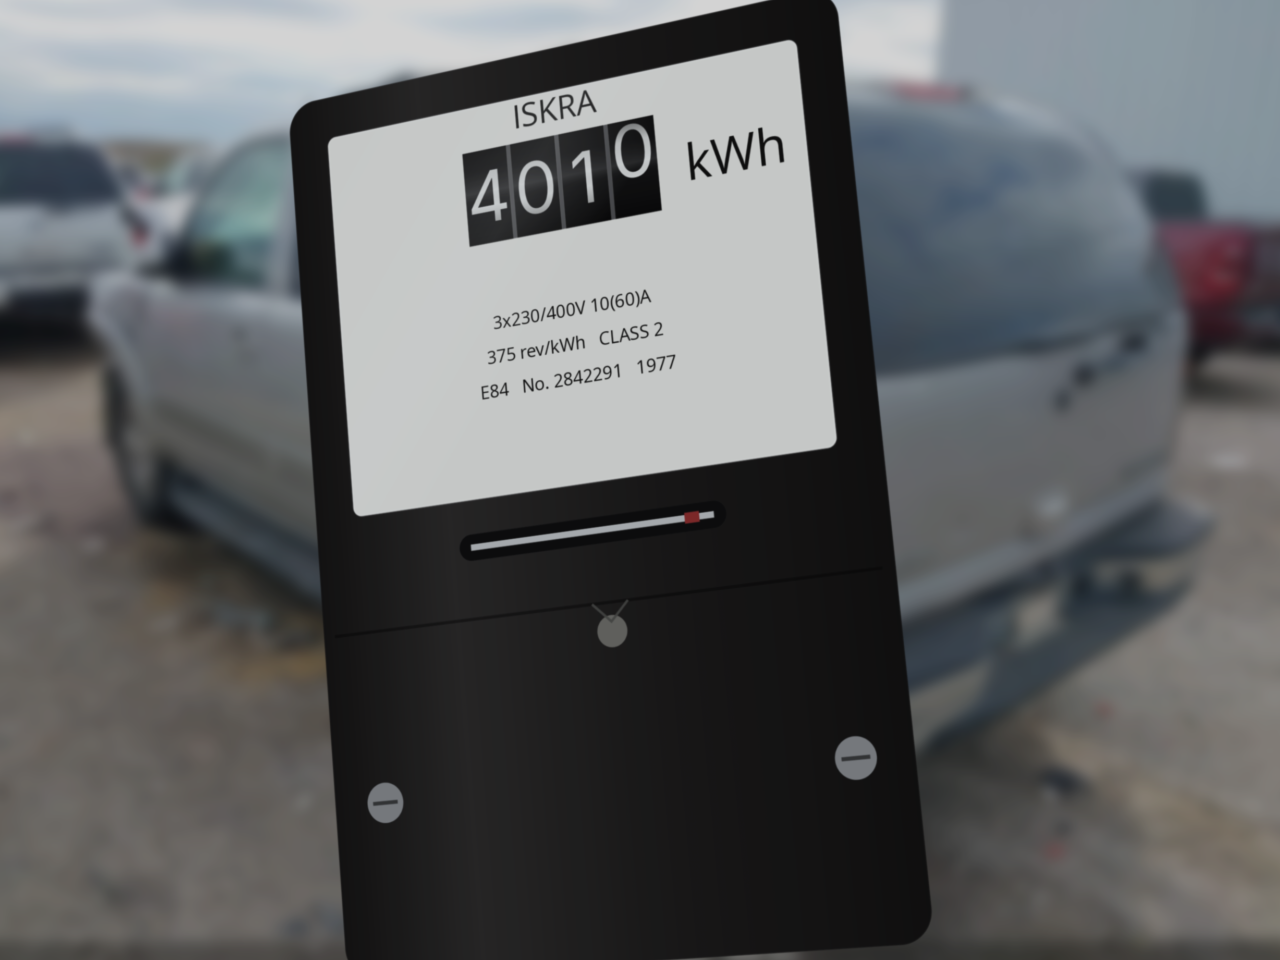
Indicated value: 4010 kWh
